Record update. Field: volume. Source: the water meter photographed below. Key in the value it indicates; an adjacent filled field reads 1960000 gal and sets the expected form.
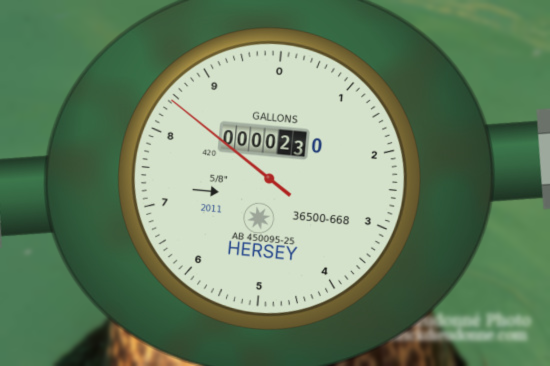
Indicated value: 228.4 gal
